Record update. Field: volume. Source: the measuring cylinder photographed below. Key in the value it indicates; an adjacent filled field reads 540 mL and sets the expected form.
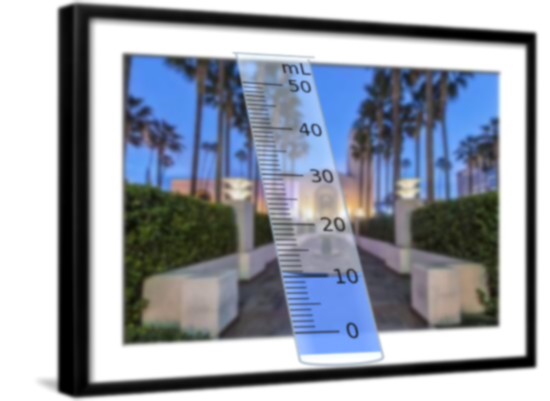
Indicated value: 10 mL
